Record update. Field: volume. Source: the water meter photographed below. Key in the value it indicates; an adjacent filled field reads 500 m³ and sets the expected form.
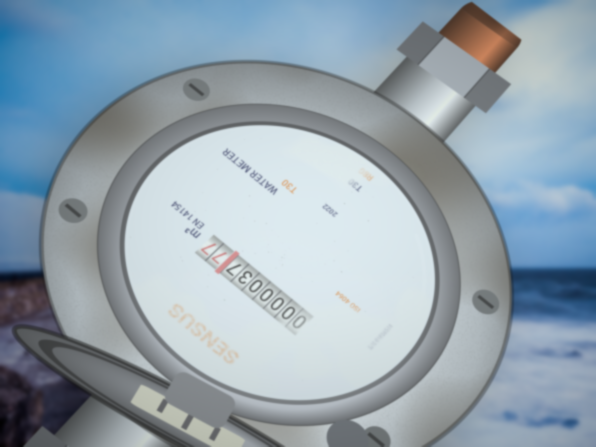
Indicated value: 37.77 m³
